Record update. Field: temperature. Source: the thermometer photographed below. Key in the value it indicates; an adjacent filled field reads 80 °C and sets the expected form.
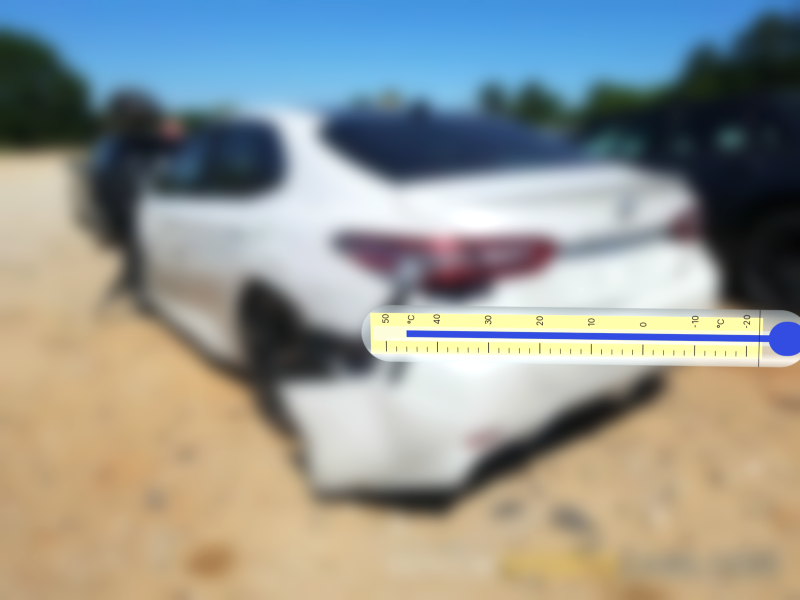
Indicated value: 46 °C
